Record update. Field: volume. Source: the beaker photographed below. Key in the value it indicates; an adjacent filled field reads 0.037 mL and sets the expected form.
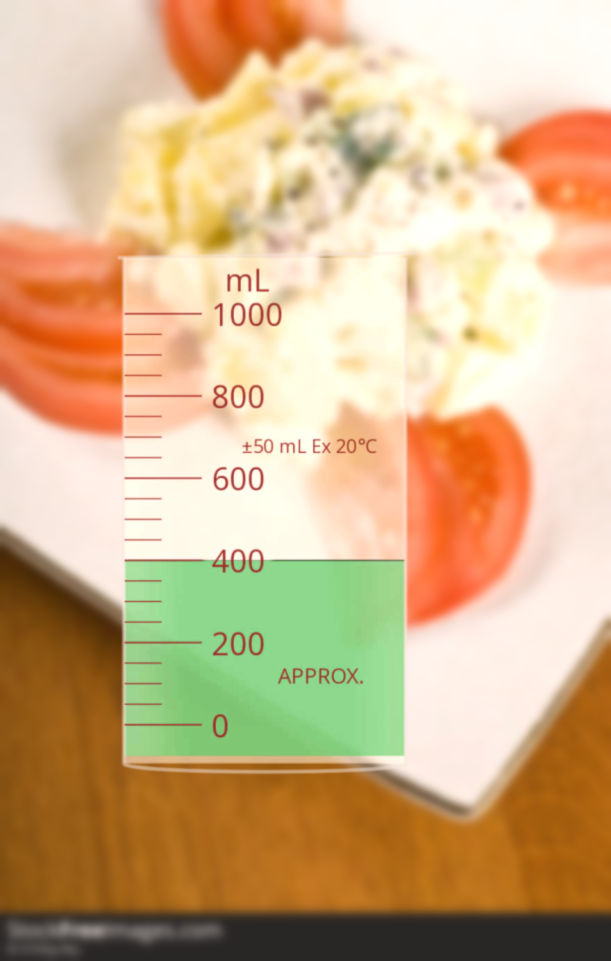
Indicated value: 400 mL
